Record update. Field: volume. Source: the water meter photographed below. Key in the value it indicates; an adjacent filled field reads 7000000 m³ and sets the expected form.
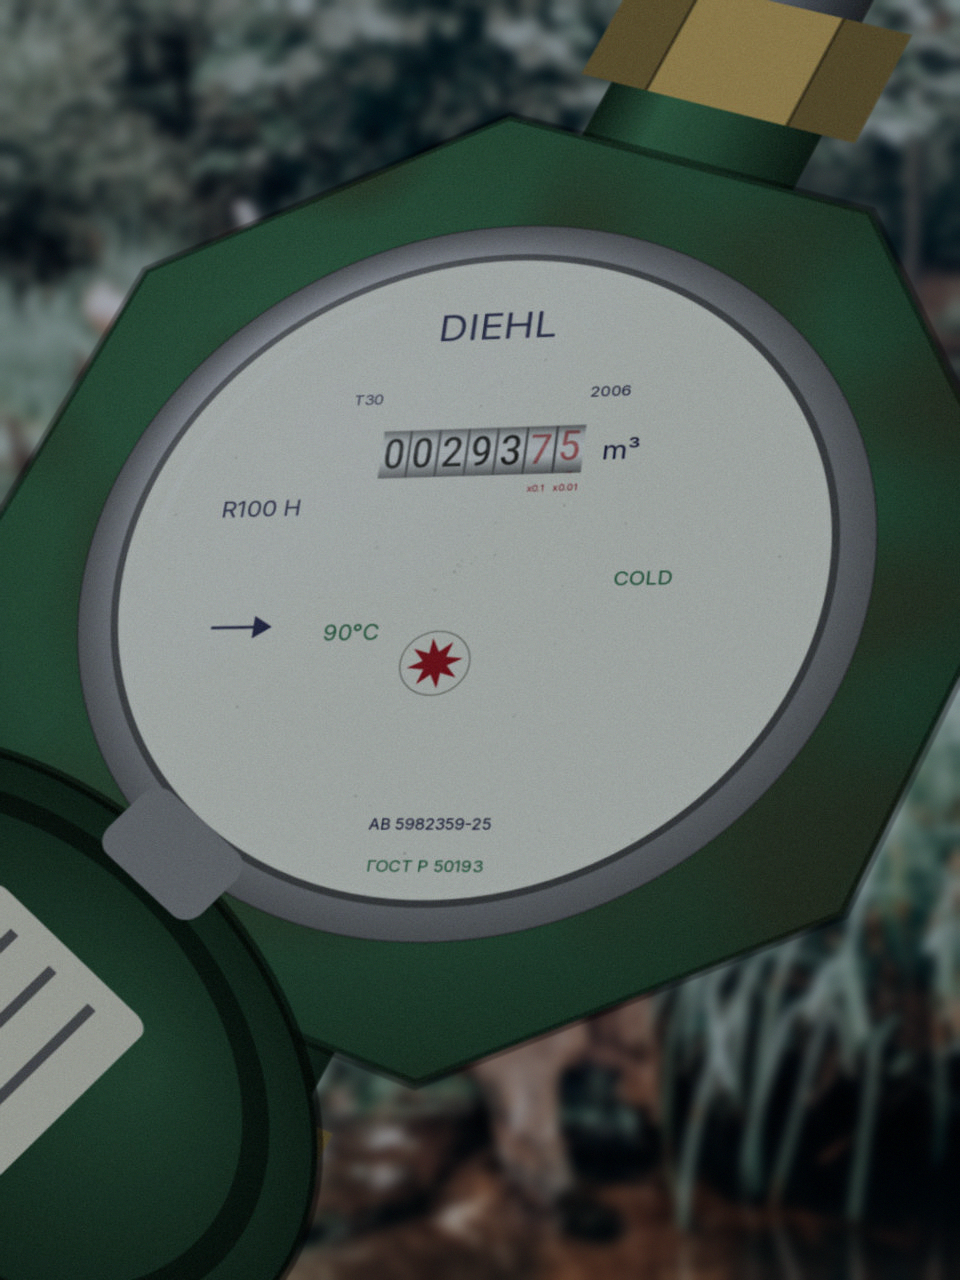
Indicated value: 293.75 m³
